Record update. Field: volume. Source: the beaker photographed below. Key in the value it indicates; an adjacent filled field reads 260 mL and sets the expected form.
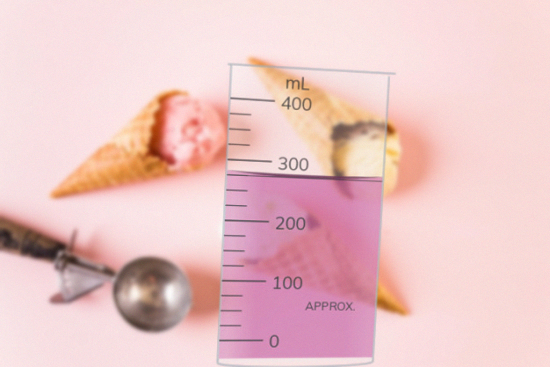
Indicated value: 275 mL
